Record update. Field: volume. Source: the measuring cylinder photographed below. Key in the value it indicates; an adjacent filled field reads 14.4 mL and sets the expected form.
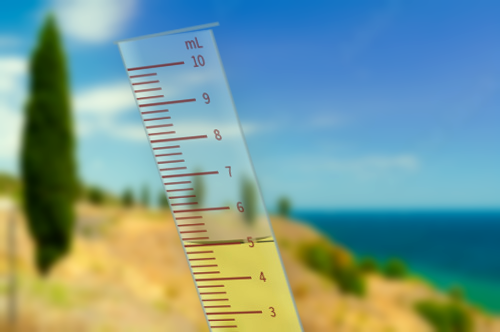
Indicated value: 5 mL
